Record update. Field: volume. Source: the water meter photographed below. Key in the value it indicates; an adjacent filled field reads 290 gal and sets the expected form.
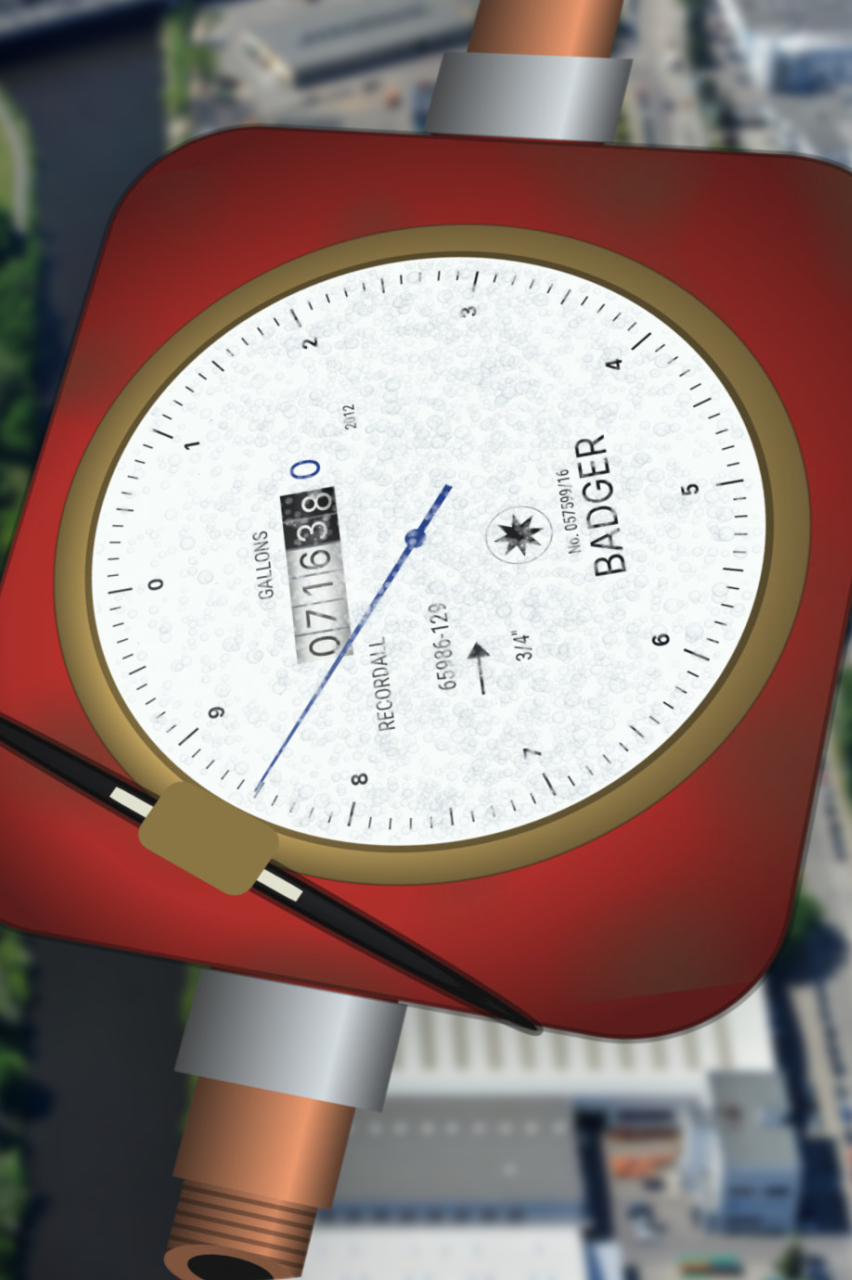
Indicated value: 716378.5 gal
